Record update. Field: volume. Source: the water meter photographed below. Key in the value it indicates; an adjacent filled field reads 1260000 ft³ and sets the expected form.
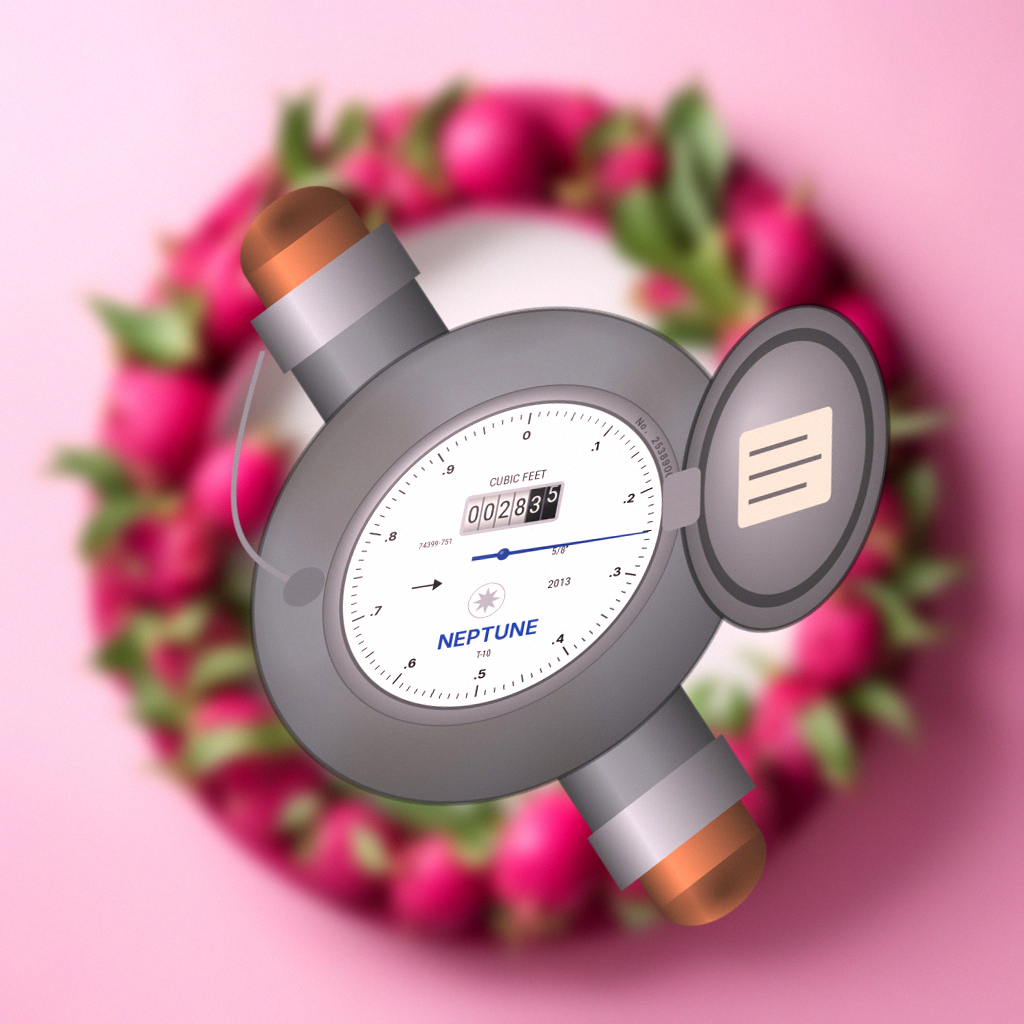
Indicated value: 2835.25 ft³
